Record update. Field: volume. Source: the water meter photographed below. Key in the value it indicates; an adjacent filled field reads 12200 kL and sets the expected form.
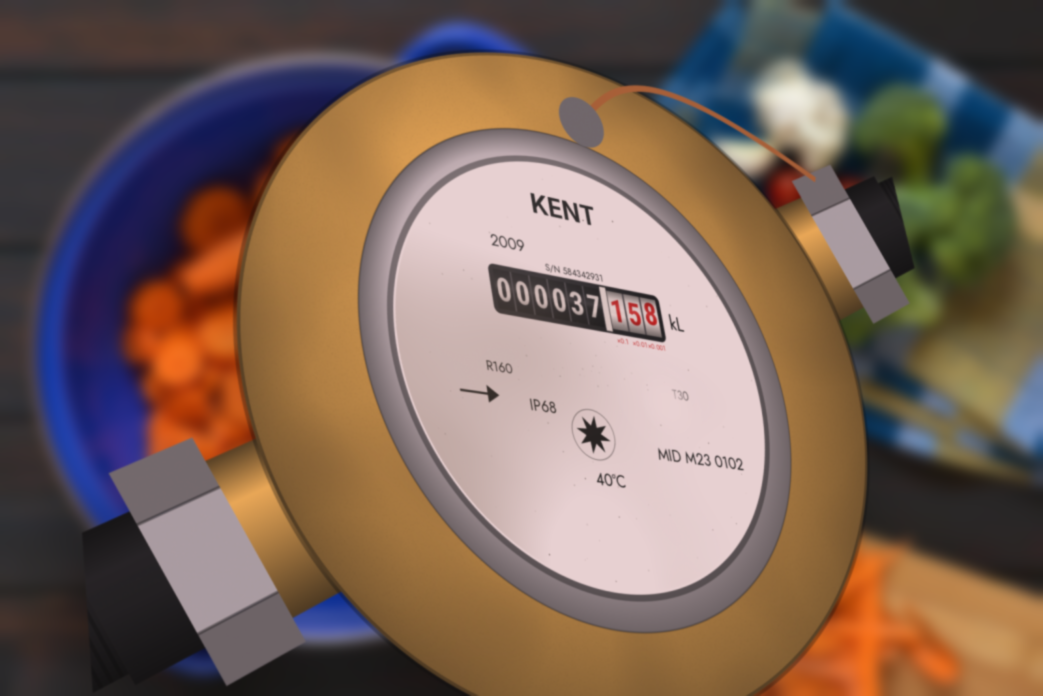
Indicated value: 37.158 kL
